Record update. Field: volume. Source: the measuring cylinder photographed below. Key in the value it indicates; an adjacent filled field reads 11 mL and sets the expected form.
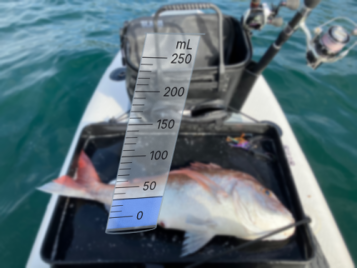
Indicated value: 30 mL
